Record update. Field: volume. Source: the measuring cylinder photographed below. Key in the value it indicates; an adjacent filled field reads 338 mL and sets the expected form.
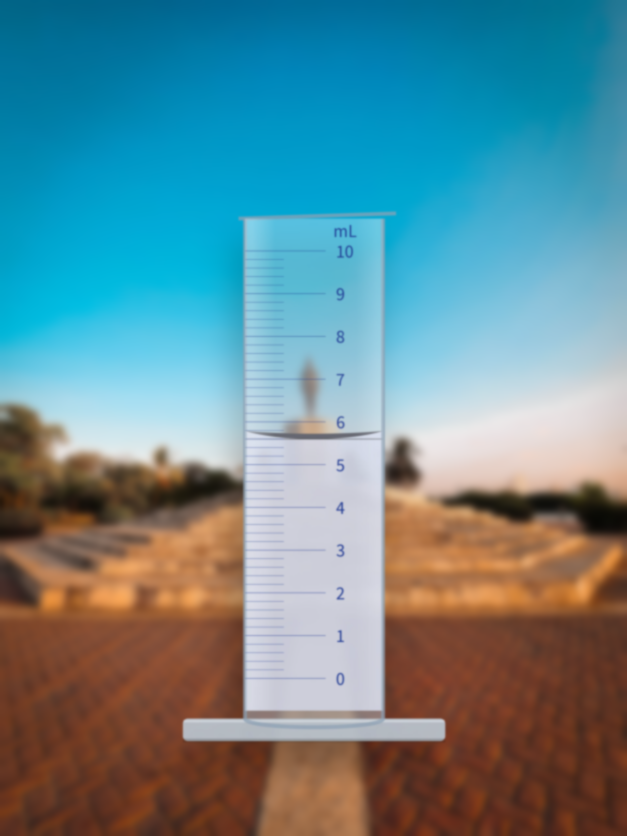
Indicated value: 5.6 mL
